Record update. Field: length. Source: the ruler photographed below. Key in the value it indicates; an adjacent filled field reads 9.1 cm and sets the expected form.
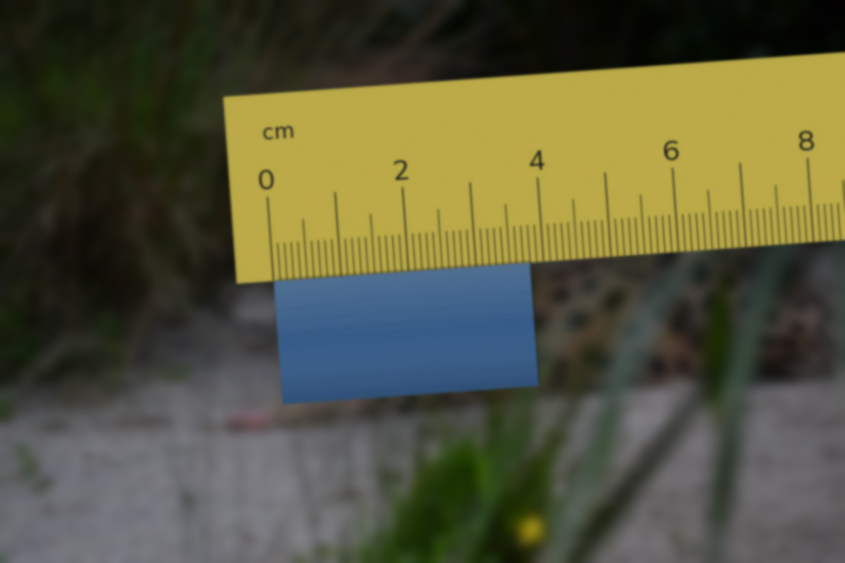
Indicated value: 3.8 cm
